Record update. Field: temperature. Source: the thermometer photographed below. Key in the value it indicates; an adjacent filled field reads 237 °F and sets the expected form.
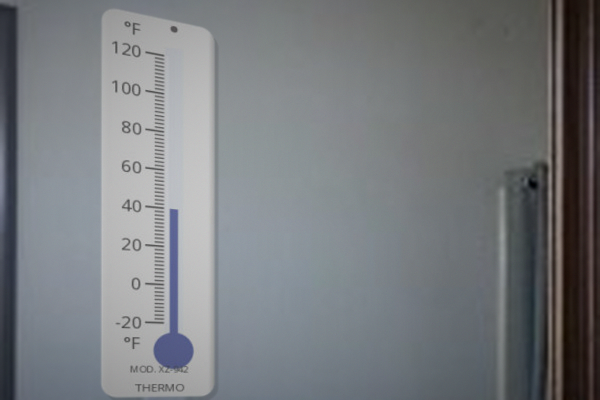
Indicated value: 40 °F
